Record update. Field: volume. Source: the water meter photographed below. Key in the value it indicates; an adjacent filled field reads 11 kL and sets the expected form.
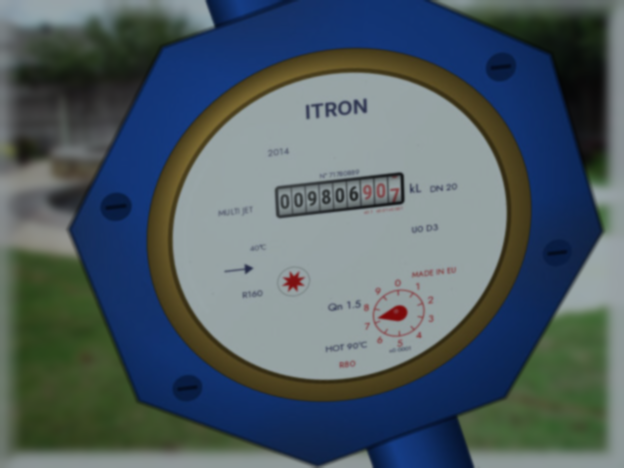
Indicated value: 9806.9067 kL
